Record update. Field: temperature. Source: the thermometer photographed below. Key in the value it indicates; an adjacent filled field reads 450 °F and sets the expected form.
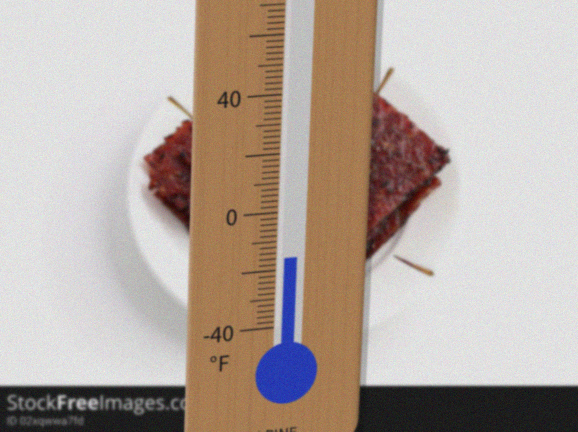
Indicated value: -16 °F
